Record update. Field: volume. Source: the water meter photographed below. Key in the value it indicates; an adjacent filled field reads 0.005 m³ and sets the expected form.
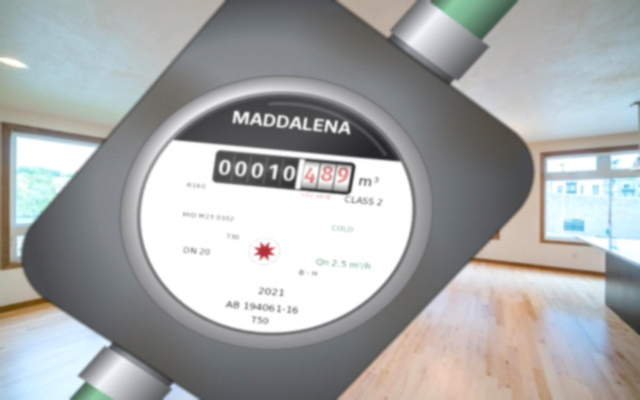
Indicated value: 10.489 m³
